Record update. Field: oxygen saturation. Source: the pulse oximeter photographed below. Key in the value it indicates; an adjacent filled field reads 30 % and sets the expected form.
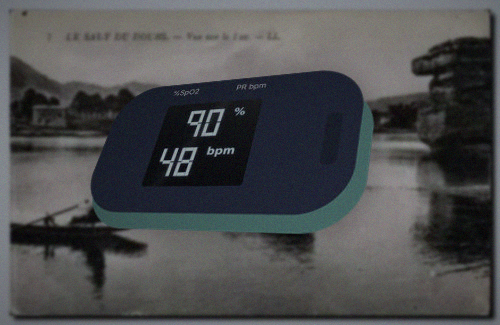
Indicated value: 90 %
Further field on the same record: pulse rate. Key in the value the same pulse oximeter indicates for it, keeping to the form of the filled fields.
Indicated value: 48 bpm
